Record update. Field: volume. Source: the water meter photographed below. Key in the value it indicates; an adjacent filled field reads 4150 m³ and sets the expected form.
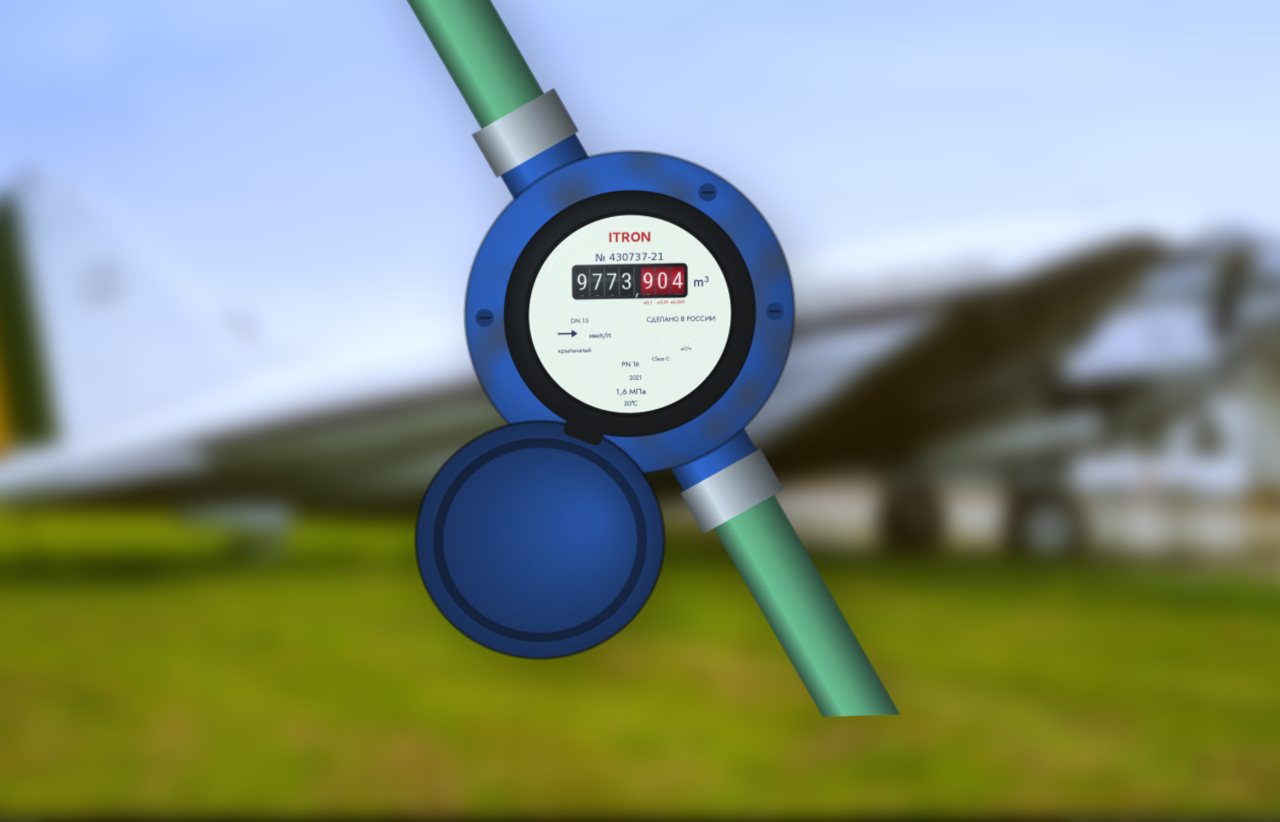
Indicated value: 9773.904 m³
